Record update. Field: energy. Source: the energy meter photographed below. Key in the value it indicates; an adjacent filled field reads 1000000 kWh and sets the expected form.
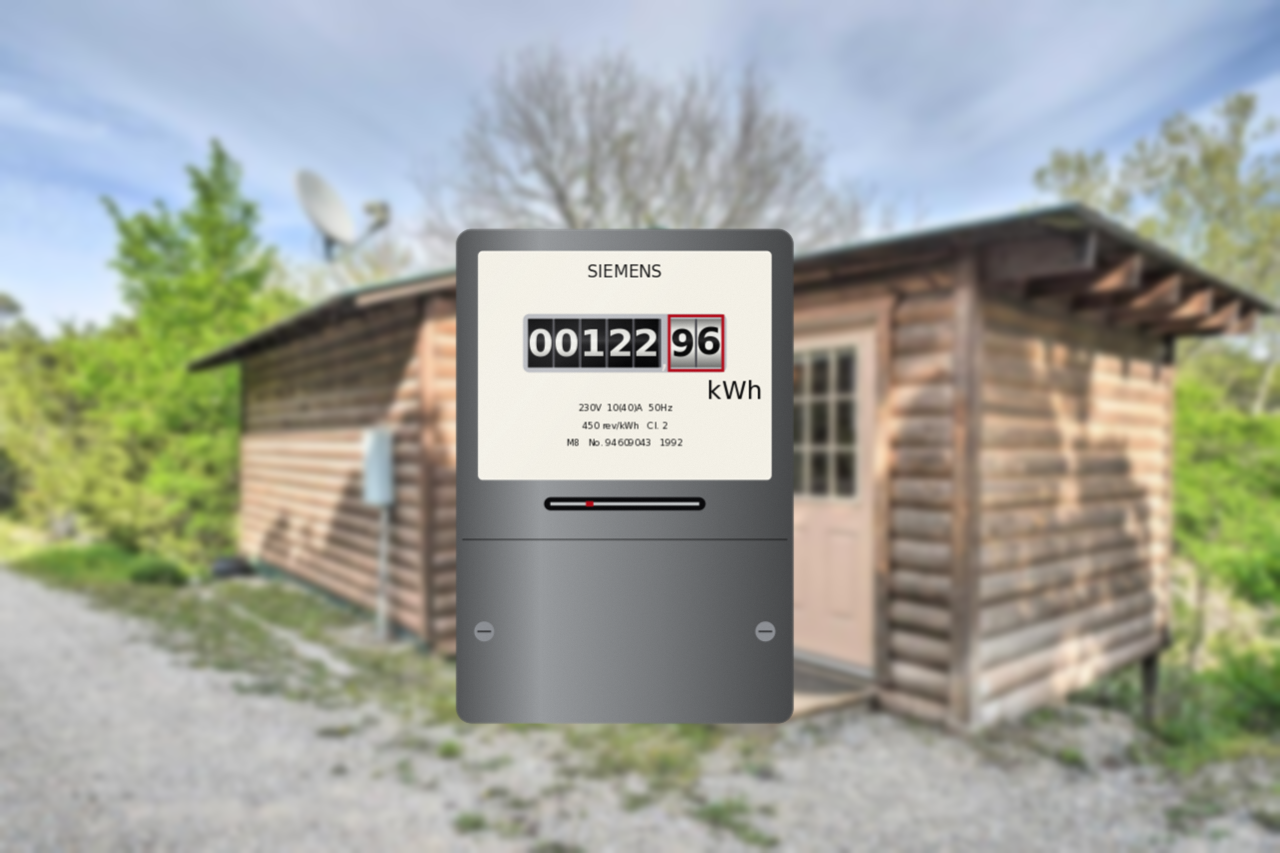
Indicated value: 122.96 kWh
